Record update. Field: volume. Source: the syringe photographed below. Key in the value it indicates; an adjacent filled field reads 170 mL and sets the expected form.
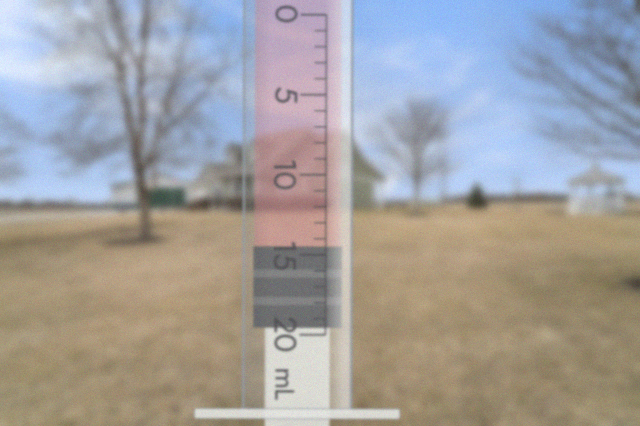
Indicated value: 14.5 mL
